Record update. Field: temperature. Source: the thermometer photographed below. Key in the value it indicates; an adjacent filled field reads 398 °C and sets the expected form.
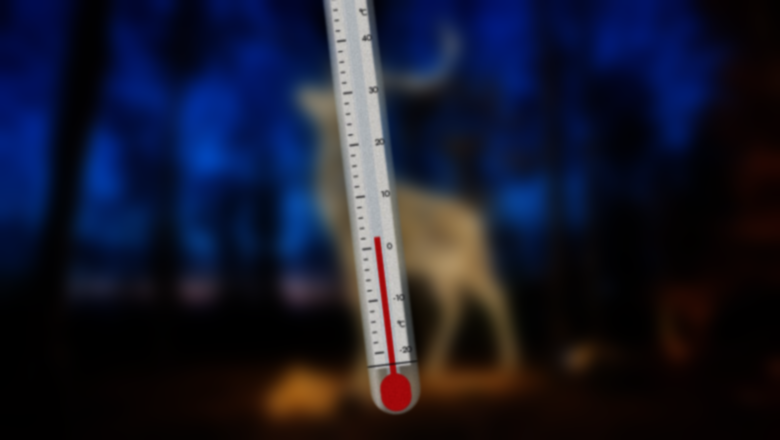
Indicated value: 2 °C
